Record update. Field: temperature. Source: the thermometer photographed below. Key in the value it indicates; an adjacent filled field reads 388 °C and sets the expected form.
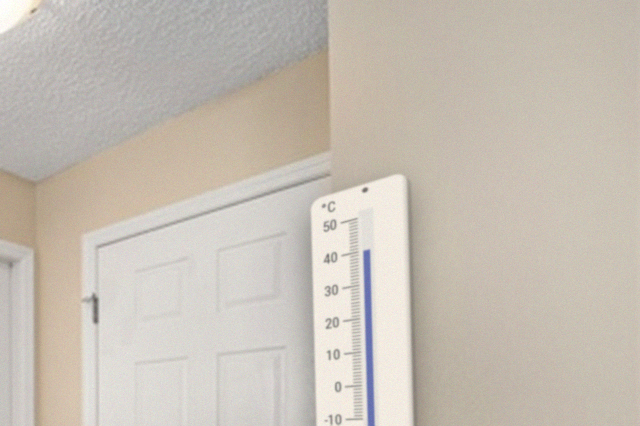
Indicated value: 40 °C
